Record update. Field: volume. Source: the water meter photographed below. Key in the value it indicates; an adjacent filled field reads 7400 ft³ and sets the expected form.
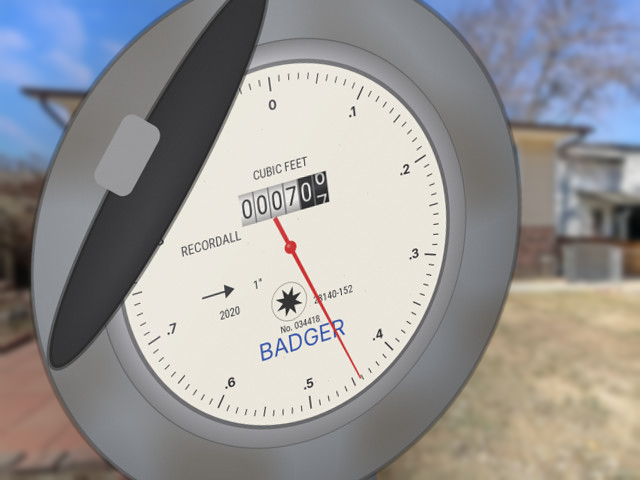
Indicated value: 706.44 ft³
